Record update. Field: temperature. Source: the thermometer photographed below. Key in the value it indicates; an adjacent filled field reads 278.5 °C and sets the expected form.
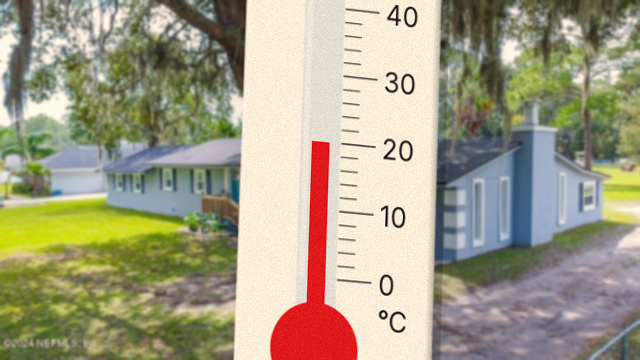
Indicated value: 20 °C
